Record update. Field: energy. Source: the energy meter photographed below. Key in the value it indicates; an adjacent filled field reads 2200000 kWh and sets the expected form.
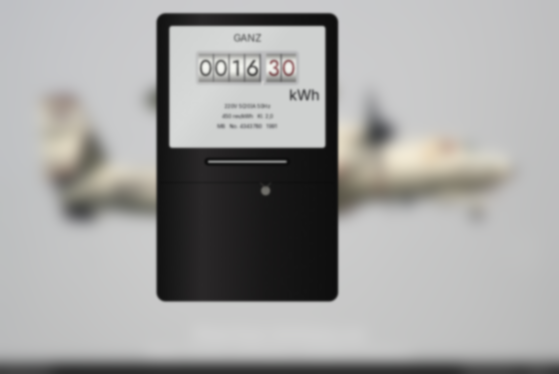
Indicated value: 16.30 kWh
